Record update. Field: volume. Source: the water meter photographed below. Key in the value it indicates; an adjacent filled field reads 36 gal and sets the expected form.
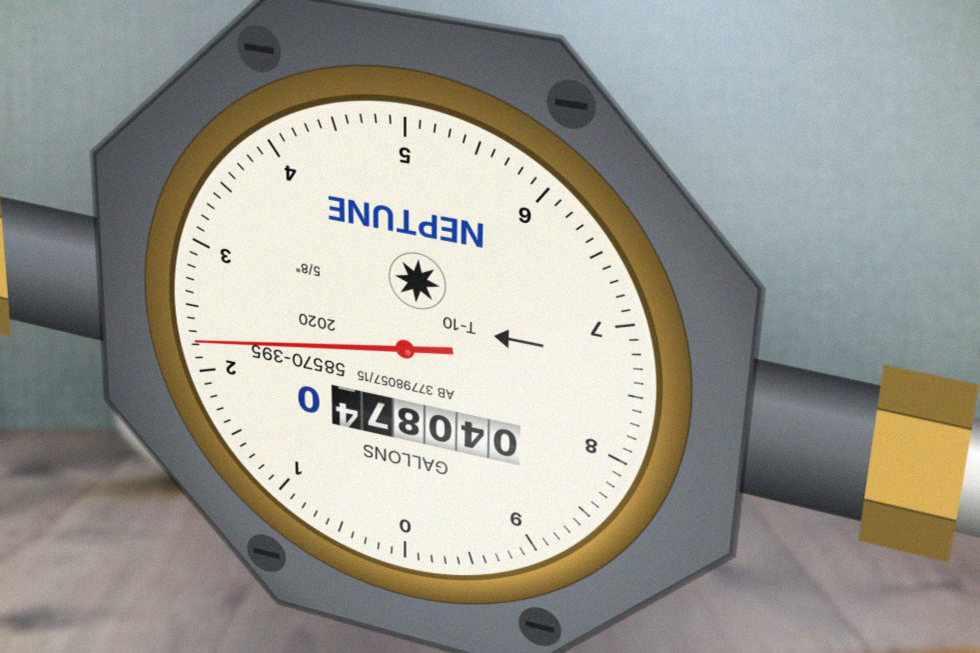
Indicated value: 408742.2 gal
